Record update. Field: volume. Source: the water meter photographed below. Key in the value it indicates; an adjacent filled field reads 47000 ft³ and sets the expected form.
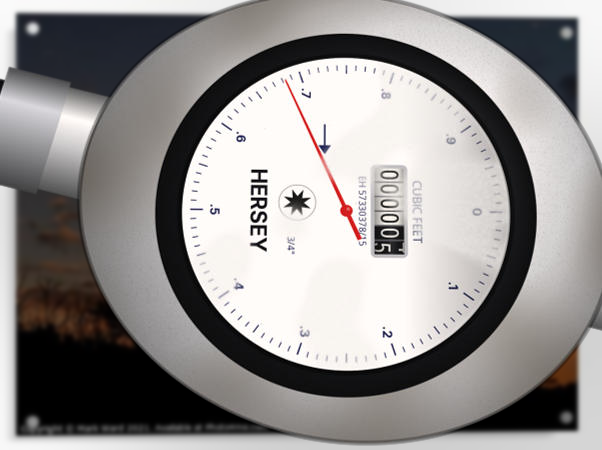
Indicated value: 4.68 ft³
